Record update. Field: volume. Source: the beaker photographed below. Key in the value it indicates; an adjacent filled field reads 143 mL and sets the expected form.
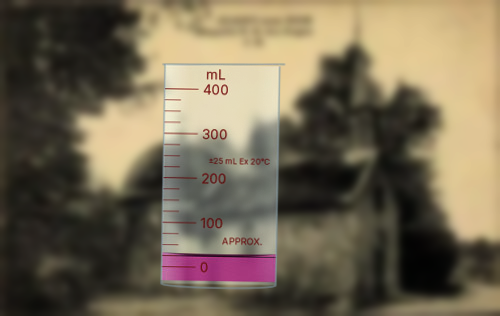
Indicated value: 25 mL
